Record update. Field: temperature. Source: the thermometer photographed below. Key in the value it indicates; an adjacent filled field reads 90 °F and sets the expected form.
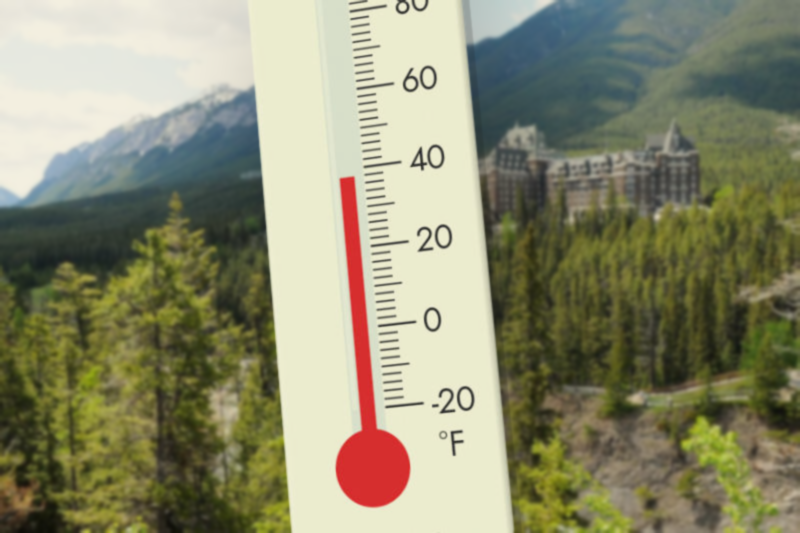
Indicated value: 38 °F
